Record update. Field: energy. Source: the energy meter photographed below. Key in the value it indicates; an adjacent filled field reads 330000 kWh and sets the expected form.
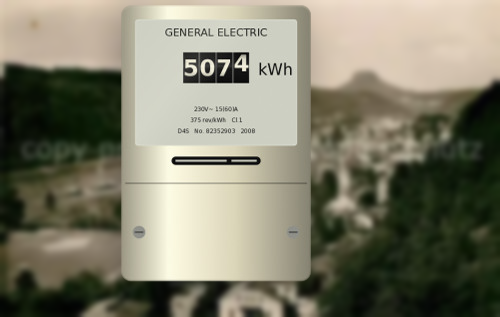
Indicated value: 5074 kWh
